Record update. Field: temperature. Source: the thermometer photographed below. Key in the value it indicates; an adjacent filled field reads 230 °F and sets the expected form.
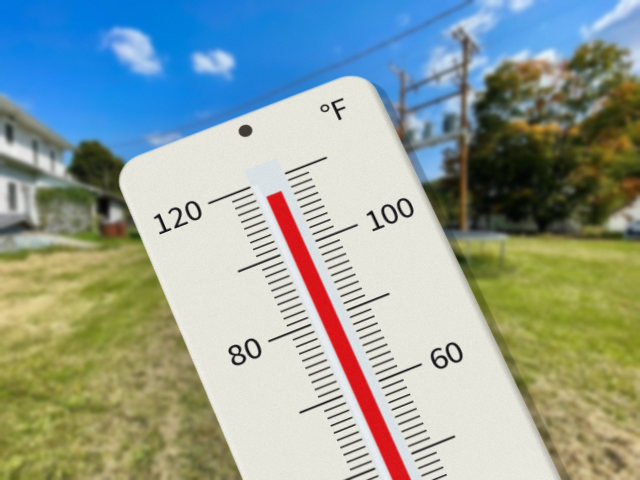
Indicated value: 116 °F
